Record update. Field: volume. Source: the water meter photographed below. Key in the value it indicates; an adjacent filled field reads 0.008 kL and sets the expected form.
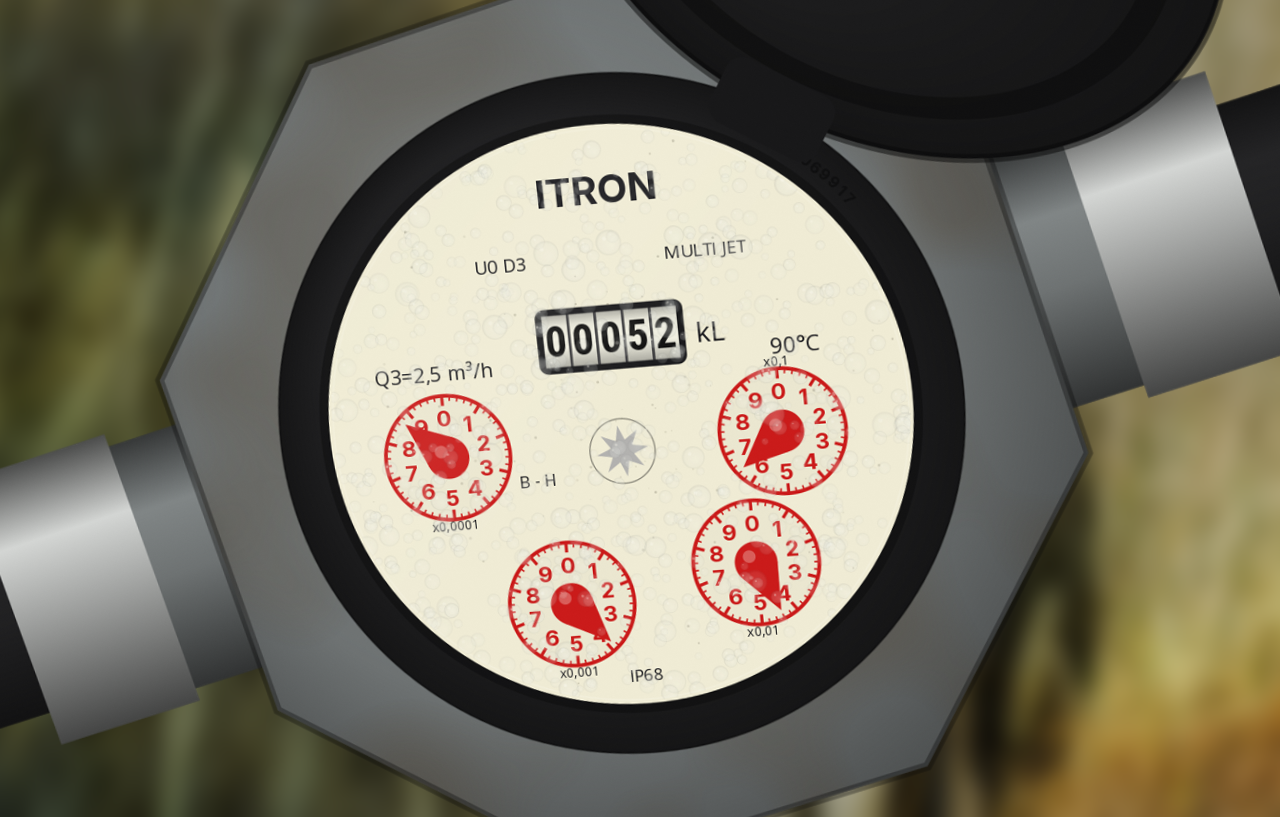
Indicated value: 52.6438 kL
